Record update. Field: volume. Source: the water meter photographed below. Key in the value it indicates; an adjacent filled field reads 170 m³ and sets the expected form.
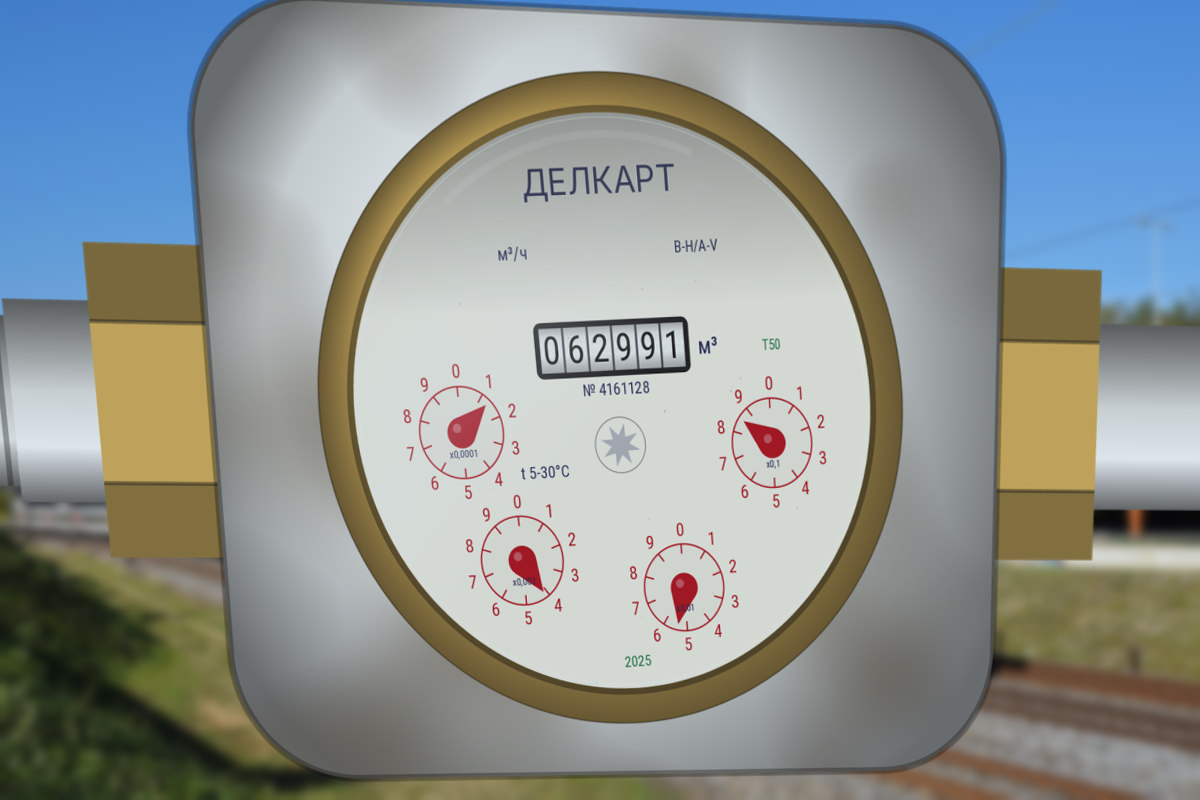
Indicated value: 62991.8541 m³
